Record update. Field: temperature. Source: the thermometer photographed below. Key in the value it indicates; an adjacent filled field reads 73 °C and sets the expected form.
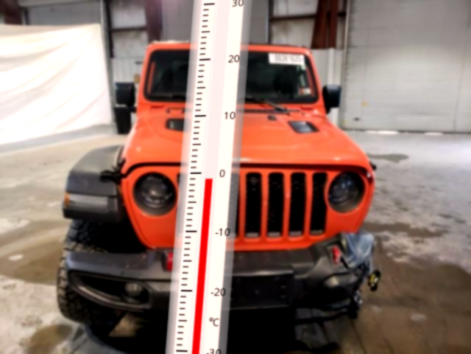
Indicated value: -1 °C
